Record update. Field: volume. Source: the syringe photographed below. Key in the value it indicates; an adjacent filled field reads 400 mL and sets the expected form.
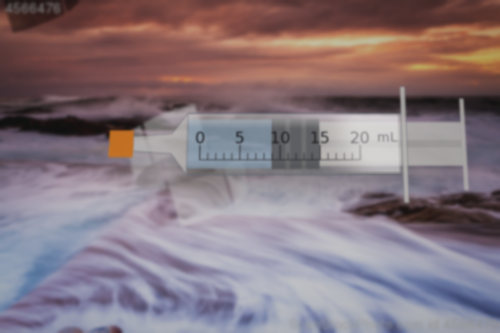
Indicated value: 9 mL
